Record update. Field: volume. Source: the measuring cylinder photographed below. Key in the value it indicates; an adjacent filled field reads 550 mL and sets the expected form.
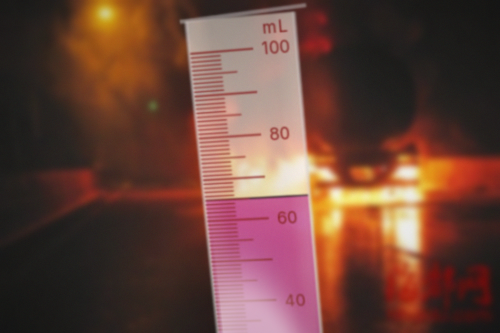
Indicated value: 65 mL
